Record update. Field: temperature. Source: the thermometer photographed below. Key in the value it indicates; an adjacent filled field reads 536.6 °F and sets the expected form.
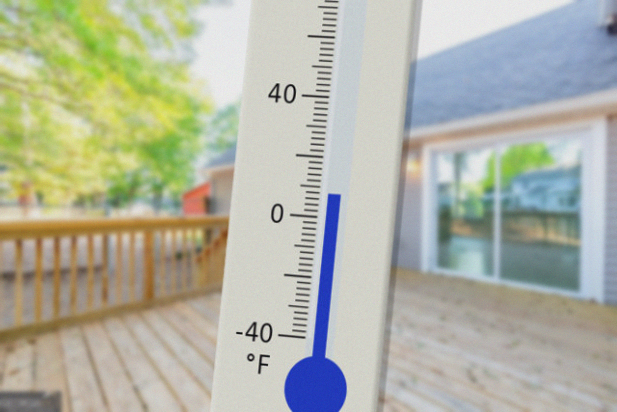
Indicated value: 8 °F
